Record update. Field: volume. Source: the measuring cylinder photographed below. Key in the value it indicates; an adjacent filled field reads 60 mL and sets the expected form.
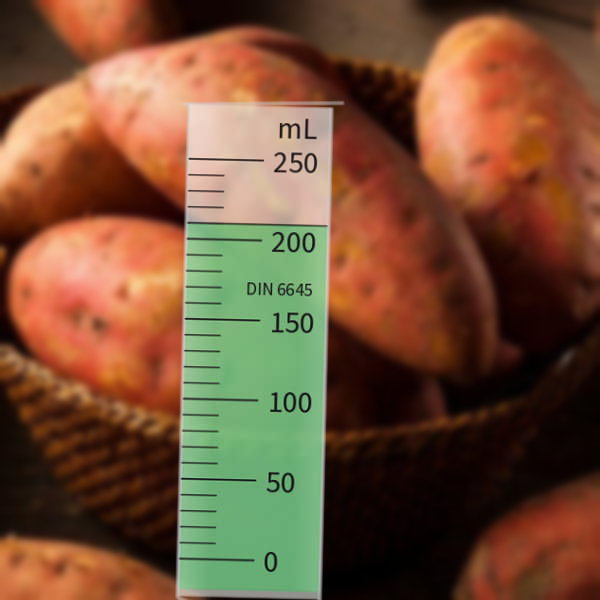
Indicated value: 210 mL
